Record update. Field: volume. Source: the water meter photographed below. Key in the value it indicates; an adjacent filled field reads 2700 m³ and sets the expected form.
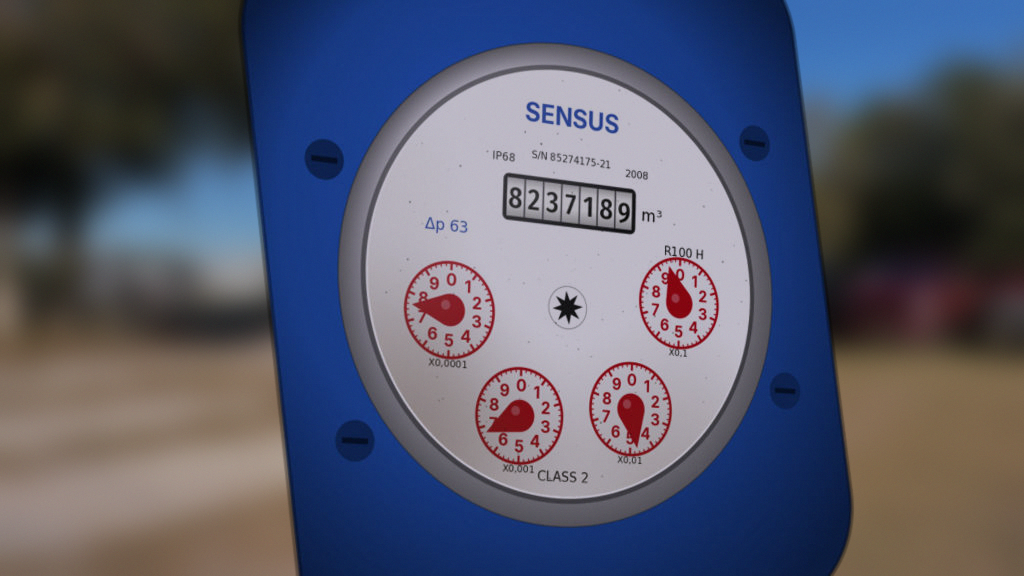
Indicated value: 8237188.9467 m³
